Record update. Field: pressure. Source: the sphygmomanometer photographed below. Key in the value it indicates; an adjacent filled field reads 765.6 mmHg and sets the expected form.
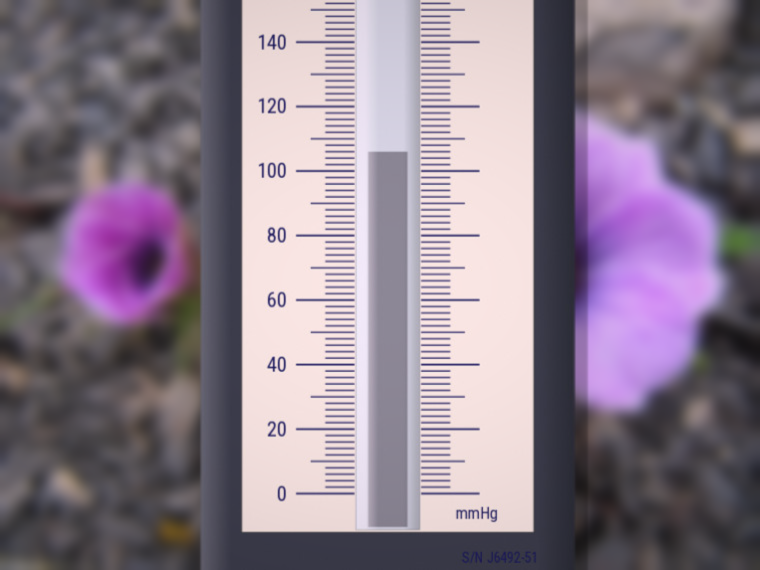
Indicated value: 106 mmHg
